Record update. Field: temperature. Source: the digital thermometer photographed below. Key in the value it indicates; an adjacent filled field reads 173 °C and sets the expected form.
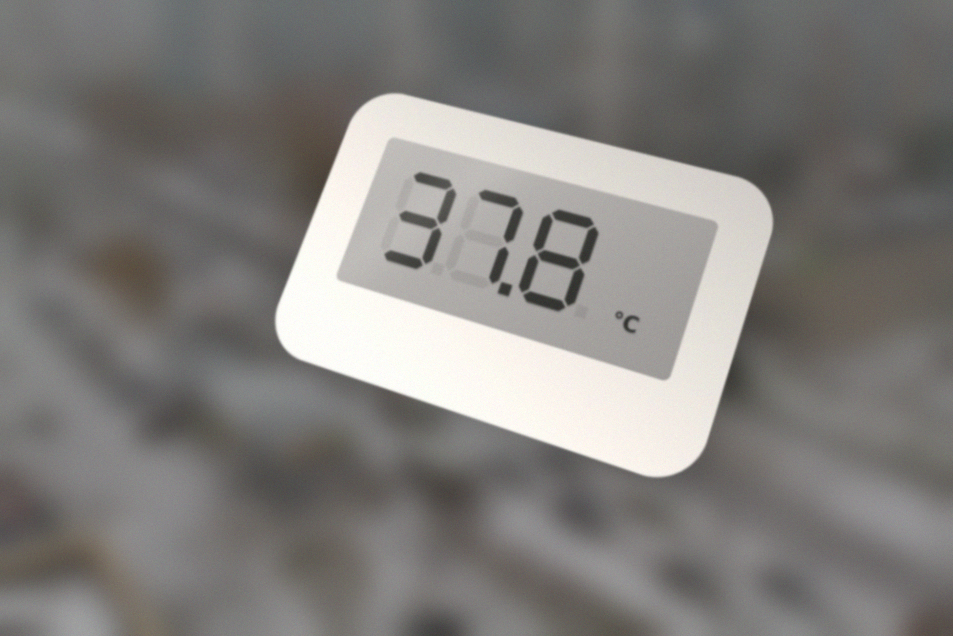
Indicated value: 37.8 °C
